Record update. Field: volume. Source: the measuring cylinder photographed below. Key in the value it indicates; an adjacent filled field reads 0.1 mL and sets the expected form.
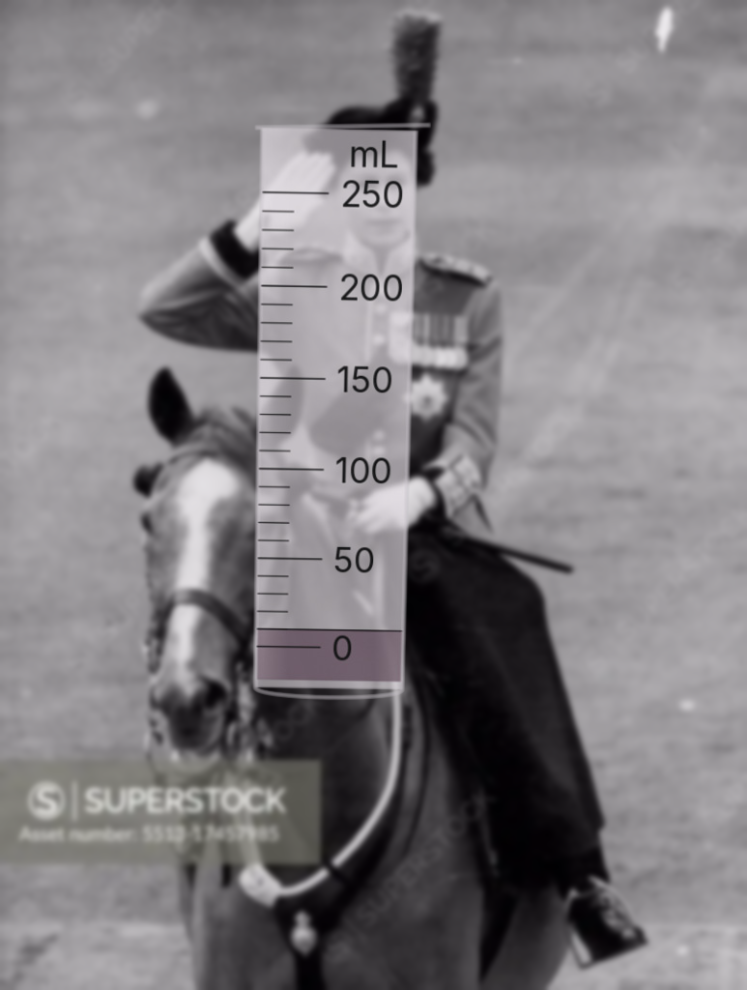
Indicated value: 10 mL
